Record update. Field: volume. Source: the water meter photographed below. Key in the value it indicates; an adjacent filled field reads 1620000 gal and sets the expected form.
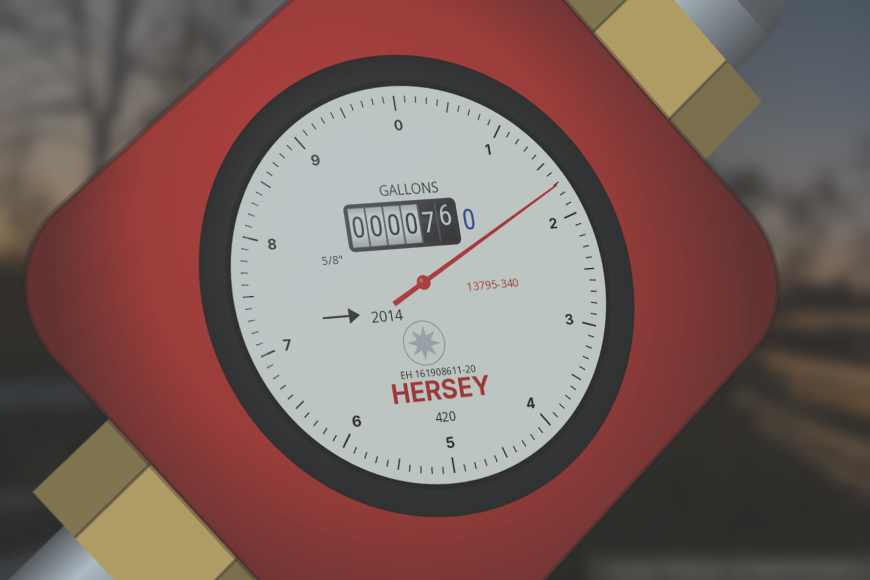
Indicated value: 761.7 gal
